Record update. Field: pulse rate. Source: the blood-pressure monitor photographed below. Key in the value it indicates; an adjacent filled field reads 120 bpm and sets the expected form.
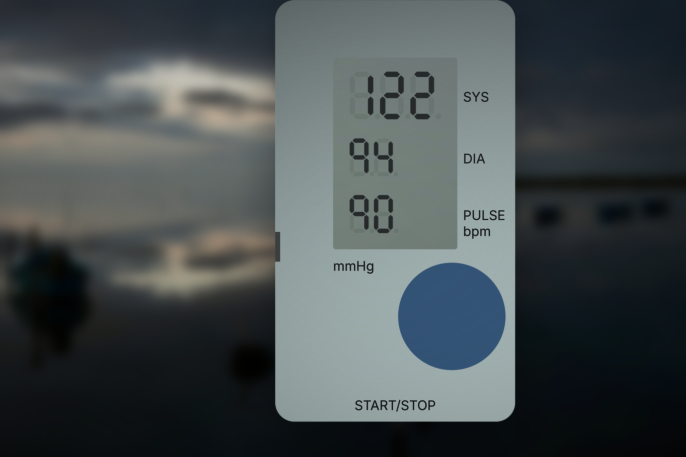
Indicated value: 90 bpm
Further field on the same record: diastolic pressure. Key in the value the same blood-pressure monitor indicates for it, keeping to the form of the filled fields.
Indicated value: 94 mmHg
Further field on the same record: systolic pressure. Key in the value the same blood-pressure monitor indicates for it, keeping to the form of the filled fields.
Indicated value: 122 mmHg
